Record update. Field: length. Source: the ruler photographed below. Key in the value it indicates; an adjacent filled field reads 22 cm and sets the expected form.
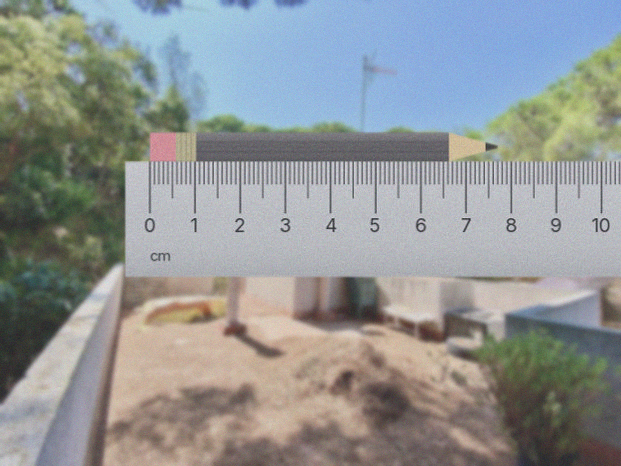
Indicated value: 7.7 cm
